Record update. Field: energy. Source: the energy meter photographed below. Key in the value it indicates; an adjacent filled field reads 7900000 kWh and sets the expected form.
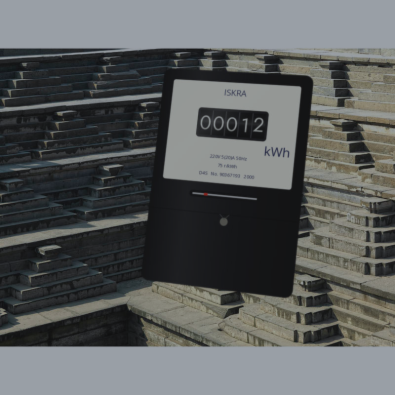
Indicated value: 12 kWh
